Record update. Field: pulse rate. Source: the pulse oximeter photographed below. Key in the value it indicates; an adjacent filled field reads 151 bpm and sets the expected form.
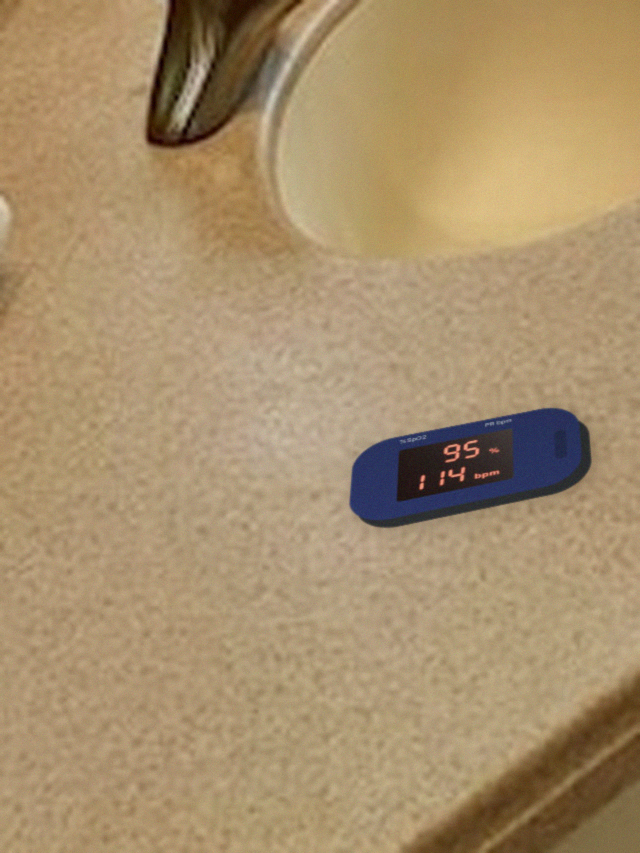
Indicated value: 114 bpm
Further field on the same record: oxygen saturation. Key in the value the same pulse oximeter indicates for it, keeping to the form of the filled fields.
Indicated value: 95 %
